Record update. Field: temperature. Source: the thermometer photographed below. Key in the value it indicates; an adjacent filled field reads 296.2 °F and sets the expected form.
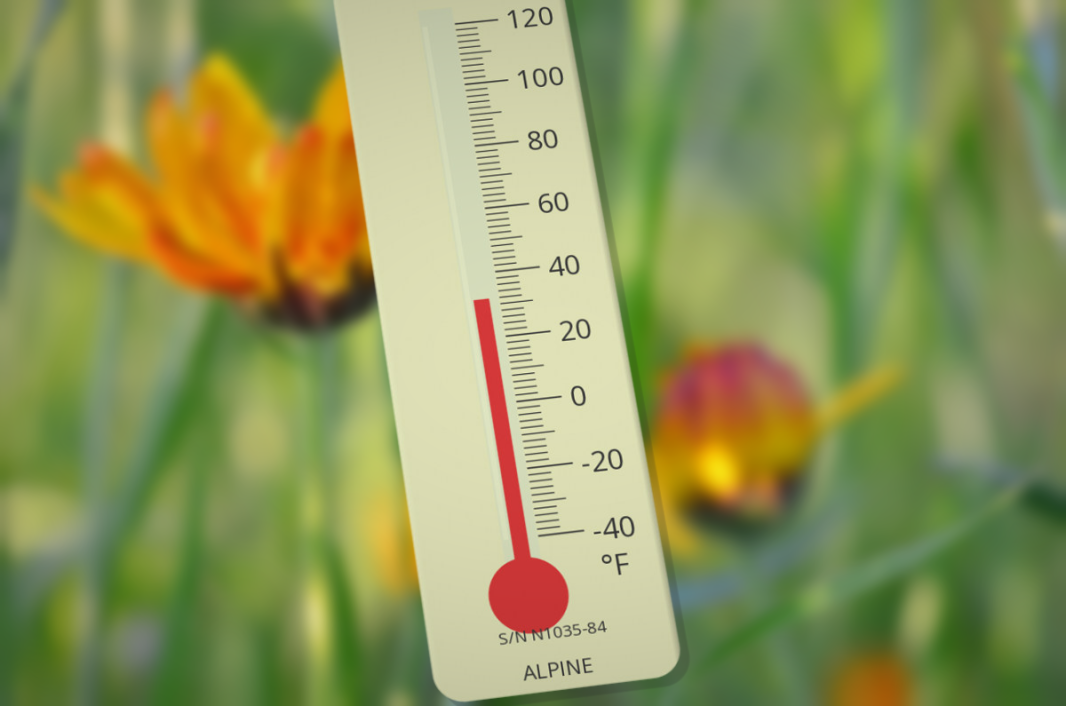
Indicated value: 32 °F
